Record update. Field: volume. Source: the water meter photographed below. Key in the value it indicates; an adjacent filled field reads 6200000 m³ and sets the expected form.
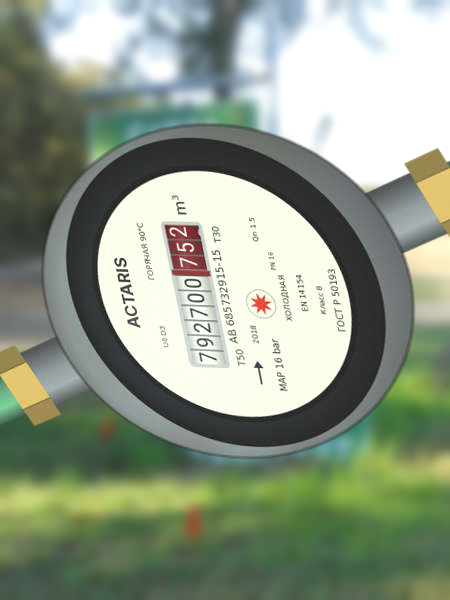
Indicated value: 792700.752 m³
